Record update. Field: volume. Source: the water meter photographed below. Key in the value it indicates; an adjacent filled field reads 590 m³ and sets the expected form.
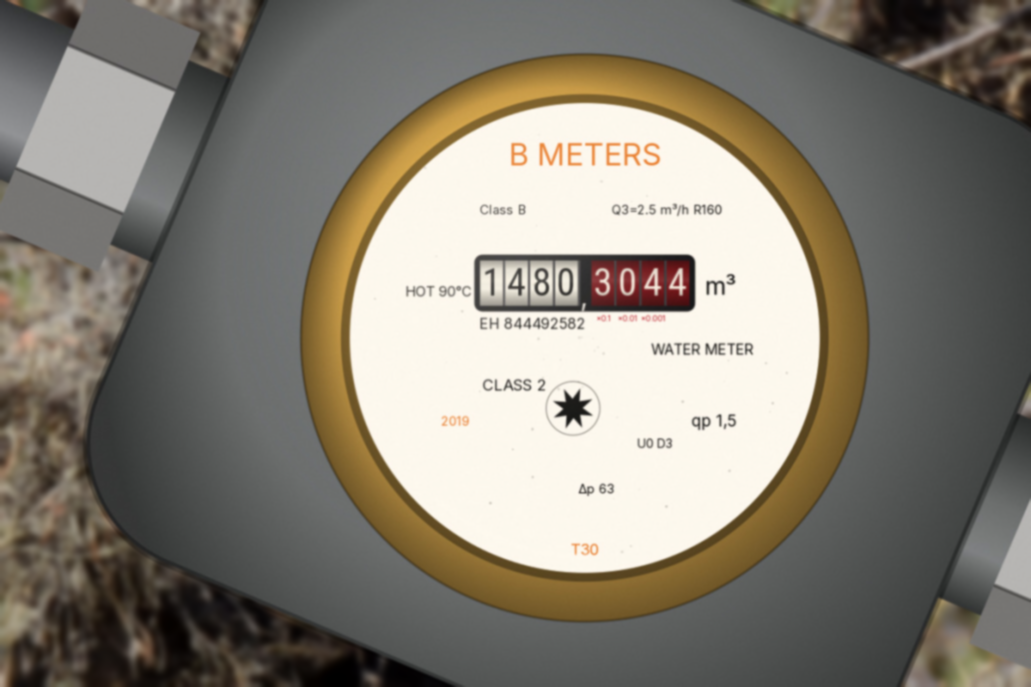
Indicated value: 1480.3044 m³
